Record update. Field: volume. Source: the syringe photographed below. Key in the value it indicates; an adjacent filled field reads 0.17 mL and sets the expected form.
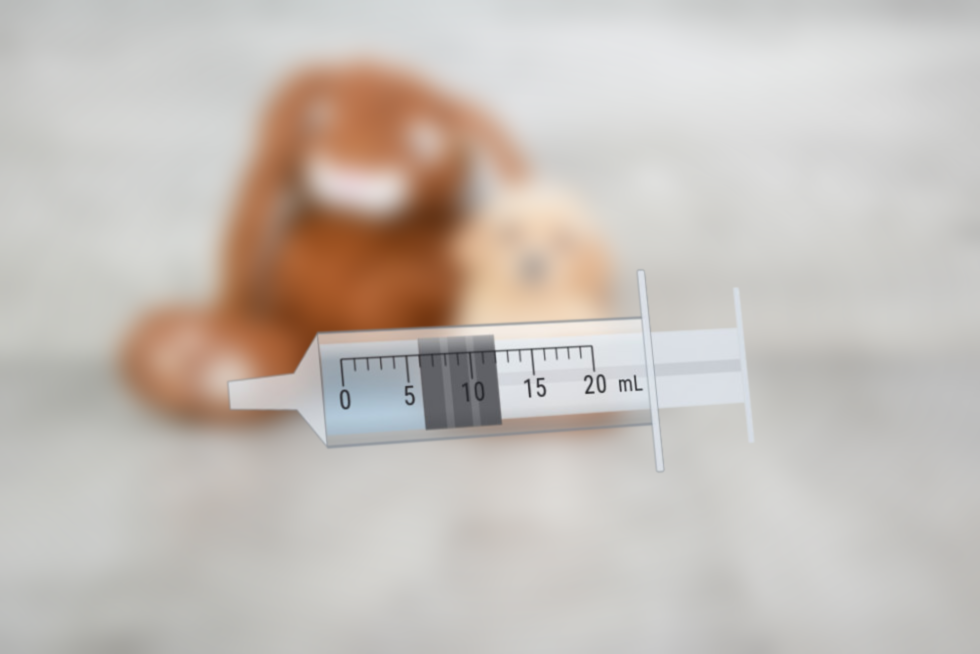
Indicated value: 6 mL
